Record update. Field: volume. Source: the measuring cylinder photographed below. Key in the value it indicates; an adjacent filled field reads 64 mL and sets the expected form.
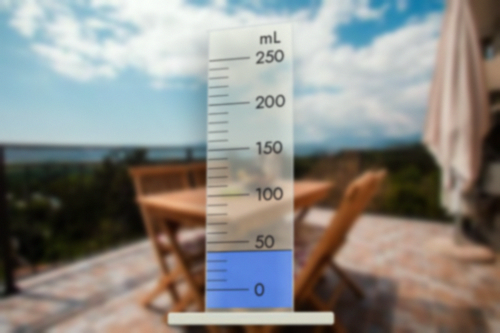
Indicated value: 40 mL
